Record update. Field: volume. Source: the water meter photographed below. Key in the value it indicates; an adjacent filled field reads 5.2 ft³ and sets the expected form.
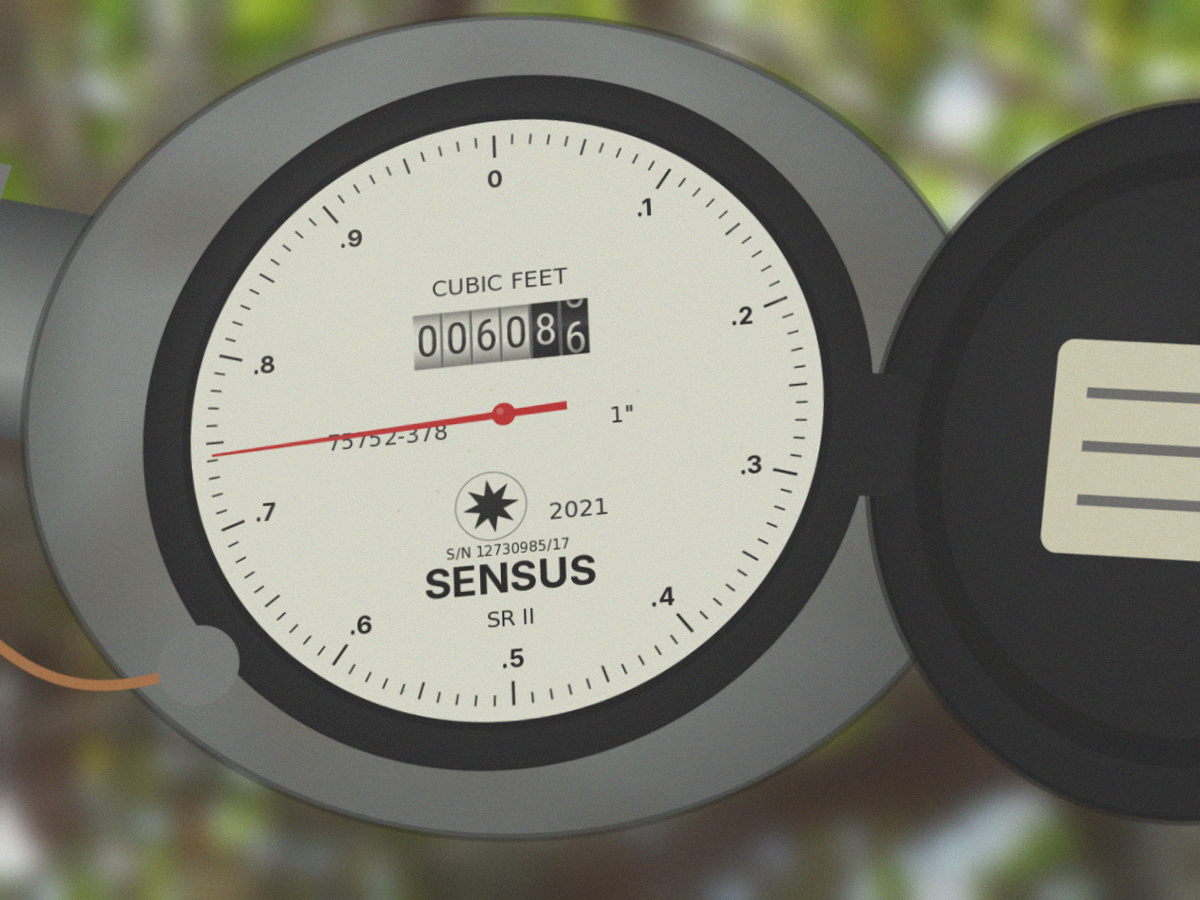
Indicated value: 6085.74 ft³
